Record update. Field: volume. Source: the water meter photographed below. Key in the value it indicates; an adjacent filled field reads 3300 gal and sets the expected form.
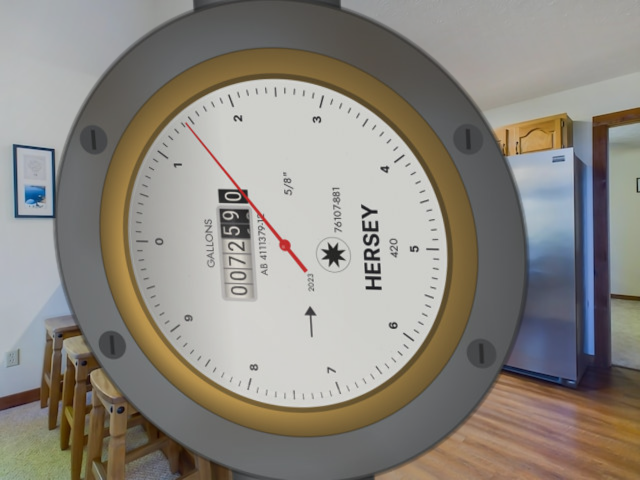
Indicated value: 72591.4 gal
